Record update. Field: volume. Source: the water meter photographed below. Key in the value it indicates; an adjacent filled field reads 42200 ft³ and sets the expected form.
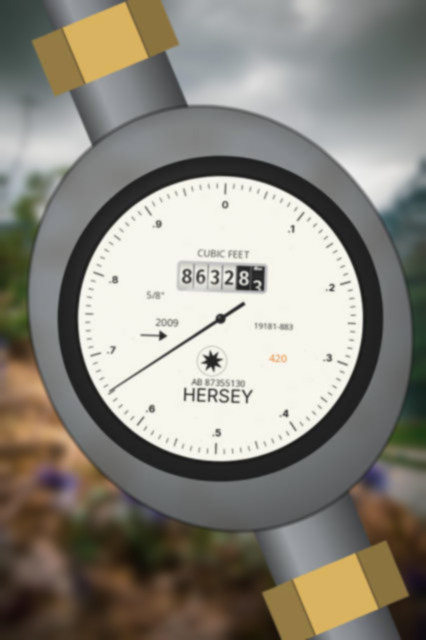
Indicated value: 863282.65 ft³
